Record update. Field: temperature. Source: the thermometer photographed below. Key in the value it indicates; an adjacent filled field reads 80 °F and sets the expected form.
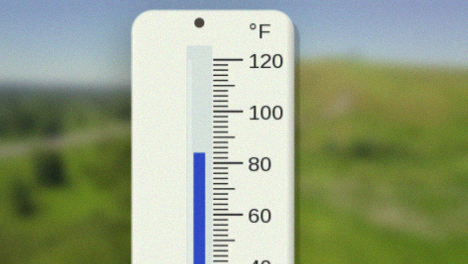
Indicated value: 84 °F
